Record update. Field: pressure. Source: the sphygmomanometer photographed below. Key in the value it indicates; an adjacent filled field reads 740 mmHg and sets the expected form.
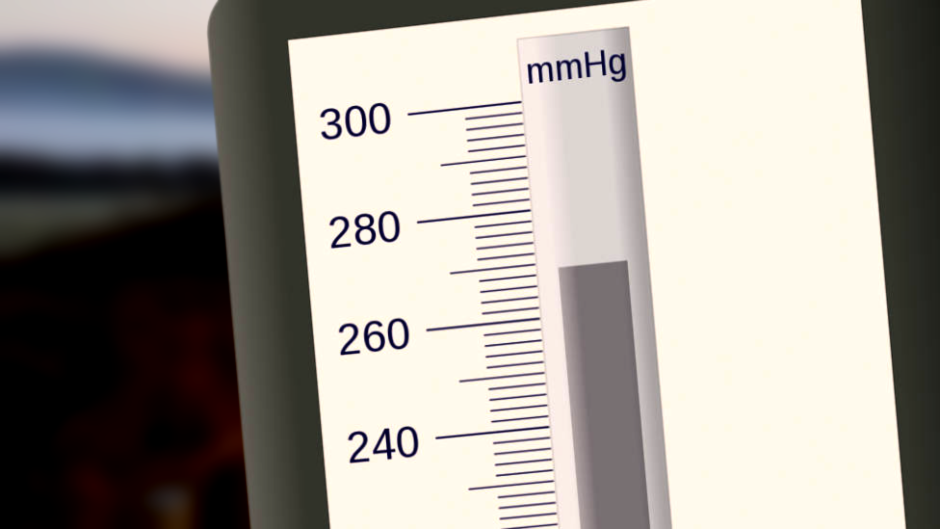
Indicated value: 269 mmHg
